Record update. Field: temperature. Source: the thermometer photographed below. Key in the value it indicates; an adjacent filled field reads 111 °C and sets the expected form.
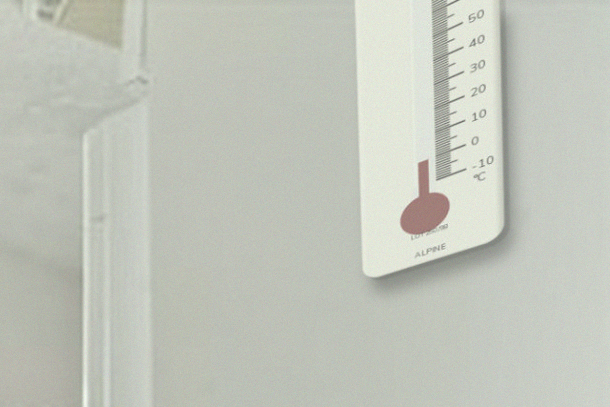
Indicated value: 0 °C
